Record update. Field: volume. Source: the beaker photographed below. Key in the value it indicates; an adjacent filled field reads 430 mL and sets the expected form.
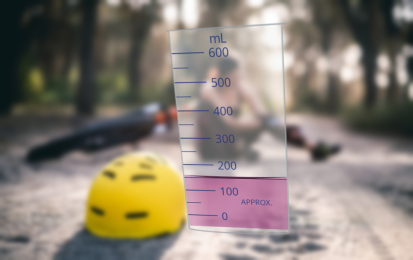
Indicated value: 150 mL
